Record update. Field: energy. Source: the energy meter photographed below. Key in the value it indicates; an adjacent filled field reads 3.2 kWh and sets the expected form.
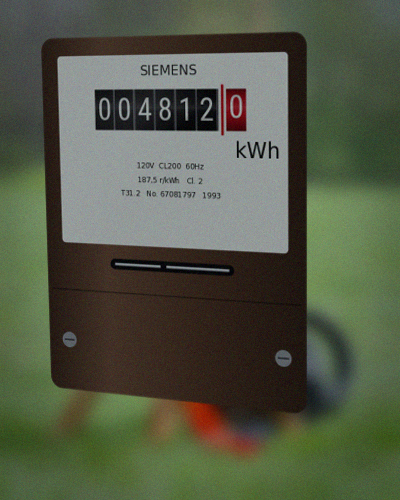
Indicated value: 4812.0 kWh
